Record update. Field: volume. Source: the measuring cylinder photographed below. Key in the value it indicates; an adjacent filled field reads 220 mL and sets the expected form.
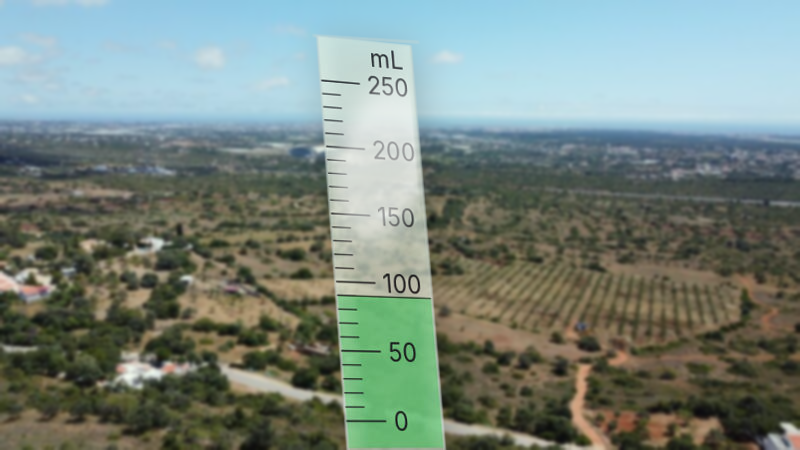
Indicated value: 90 mL
